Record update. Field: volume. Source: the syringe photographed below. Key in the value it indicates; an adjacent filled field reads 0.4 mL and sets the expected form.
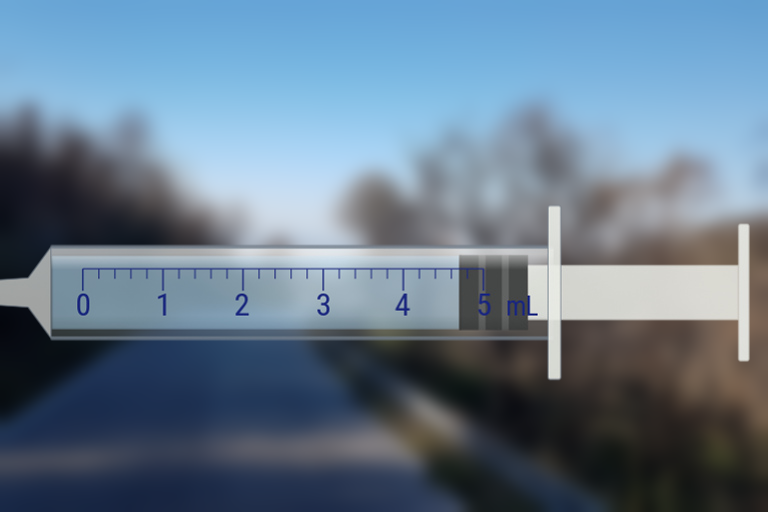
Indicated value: 4.7 mL
